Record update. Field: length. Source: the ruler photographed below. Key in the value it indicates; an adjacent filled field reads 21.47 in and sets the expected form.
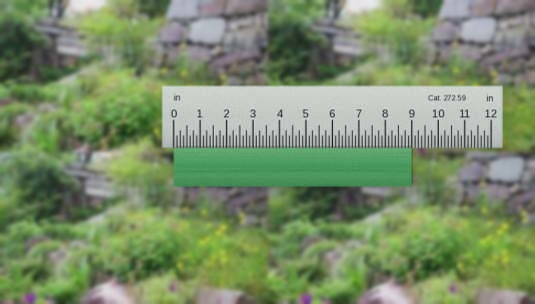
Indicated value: 9 in
